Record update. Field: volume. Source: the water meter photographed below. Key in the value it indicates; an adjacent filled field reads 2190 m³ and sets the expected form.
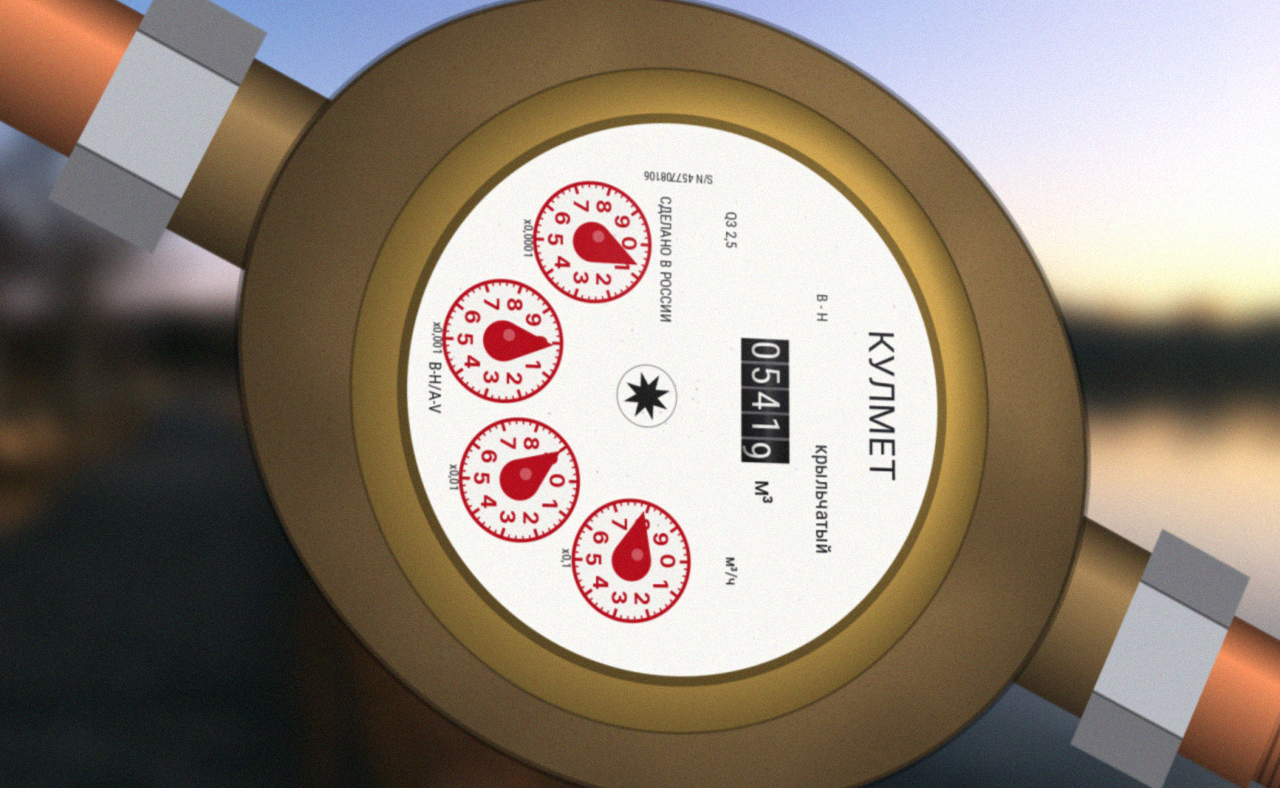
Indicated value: 5418.7900 m³
